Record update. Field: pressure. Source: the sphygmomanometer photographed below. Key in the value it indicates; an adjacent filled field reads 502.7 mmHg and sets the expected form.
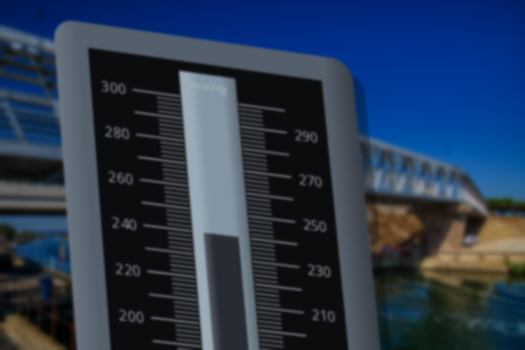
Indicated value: 240 mmHg
